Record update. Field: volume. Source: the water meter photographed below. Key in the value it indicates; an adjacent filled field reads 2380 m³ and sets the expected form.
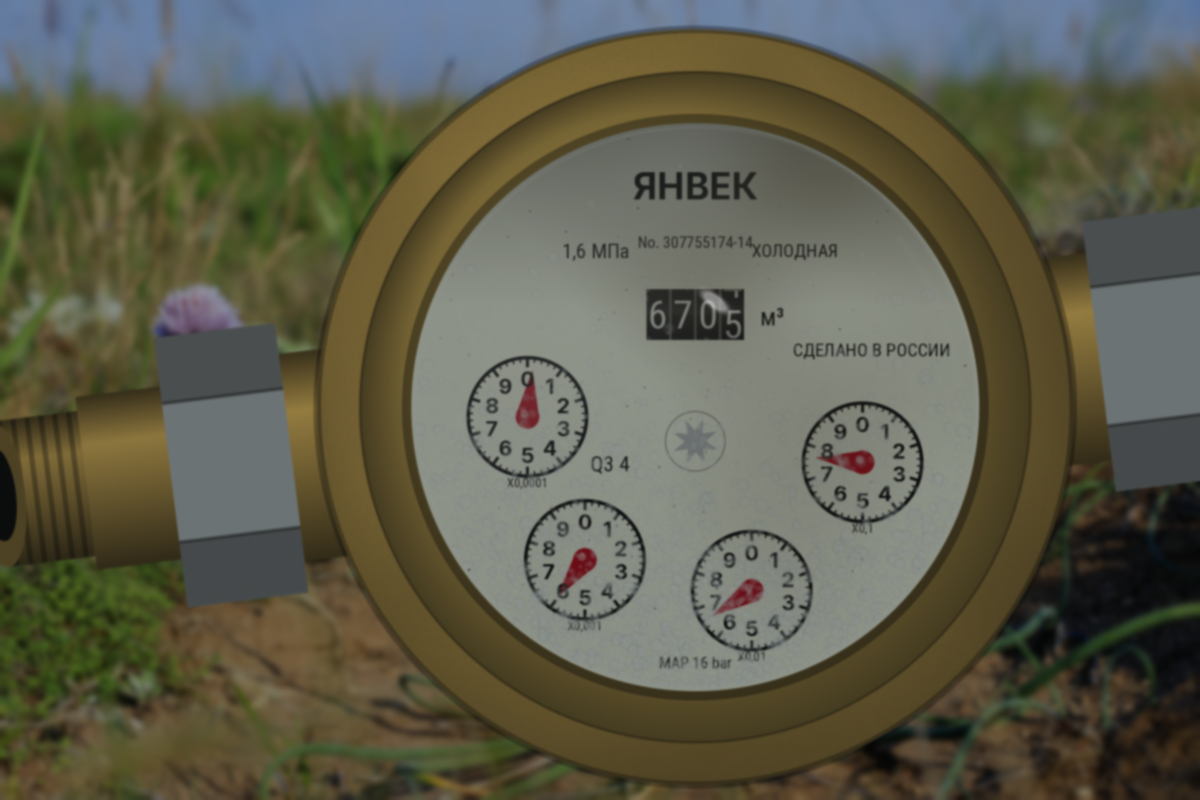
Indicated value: 6704.7660 m³
